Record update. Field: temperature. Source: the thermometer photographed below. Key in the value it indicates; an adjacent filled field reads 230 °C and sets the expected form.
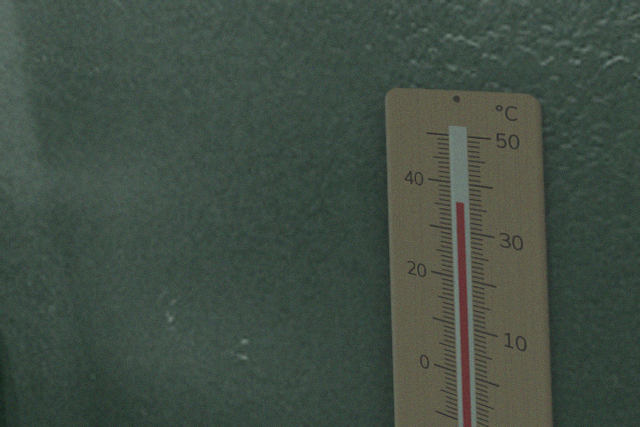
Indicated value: 36 °C
